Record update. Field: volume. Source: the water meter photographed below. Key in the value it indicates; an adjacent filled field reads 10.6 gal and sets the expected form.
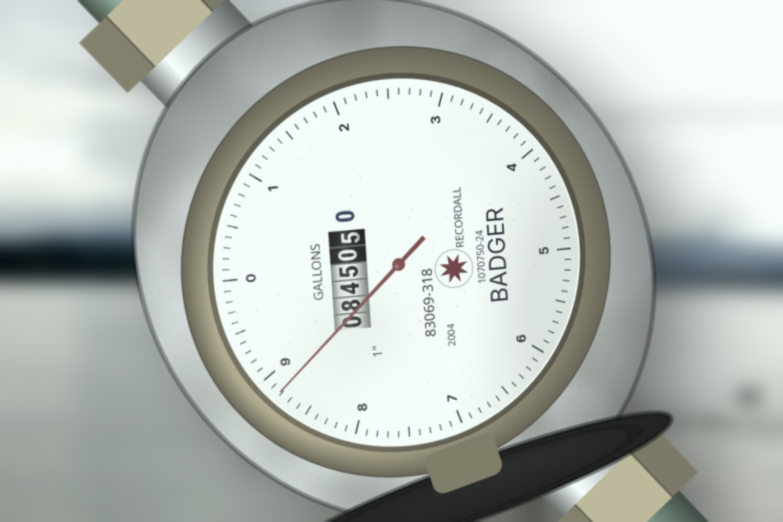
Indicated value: 845048.8 gal
